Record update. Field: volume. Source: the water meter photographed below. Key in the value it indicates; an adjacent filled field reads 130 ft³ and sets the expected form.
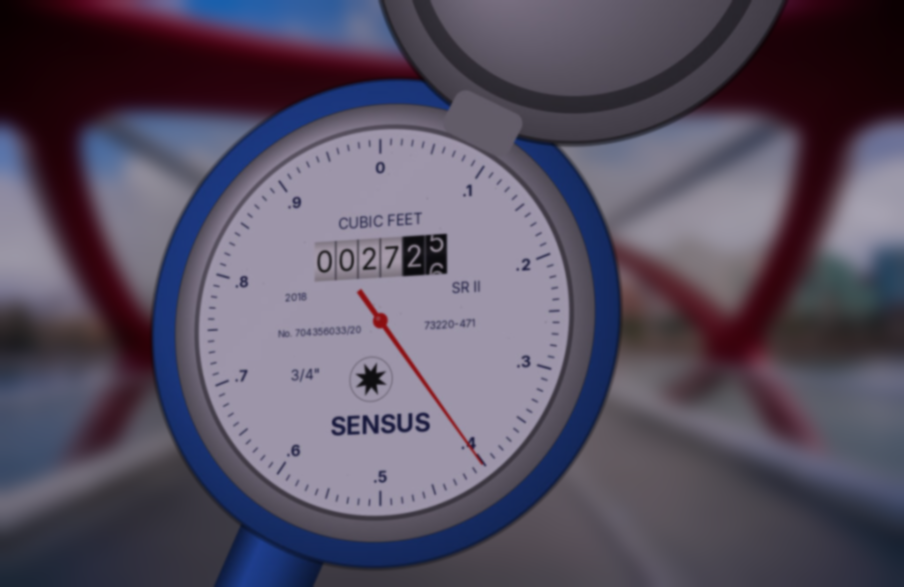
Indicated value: 2725.40 ft³
